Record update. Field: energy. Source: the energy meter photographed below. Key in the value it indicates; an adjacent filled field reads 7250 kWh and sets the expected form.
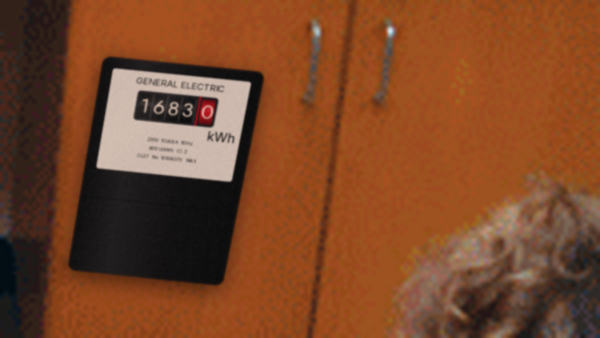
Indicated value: 1683.0 kWh
